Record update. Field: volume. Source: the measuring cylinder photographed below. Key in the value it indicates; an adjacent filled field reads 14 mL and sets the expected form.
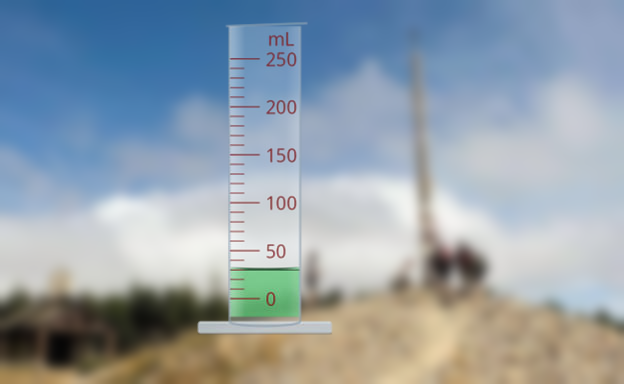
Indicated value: 30 mL
